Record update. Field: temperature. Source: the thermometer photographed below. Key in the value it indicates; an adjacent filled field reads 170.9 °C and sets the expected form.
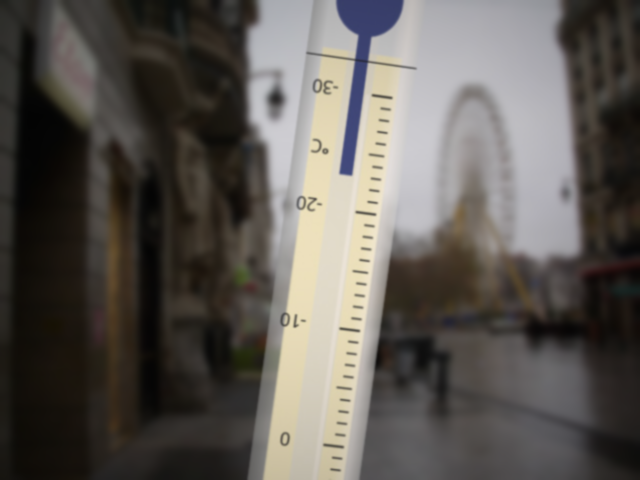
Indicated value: -23 °C
